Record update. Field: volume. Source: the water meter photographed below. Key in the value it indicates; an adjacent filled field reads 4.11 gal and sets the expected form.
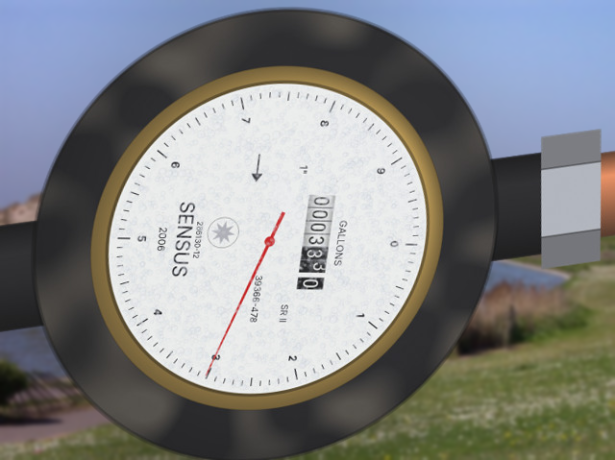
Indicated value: 3333.0 gal
